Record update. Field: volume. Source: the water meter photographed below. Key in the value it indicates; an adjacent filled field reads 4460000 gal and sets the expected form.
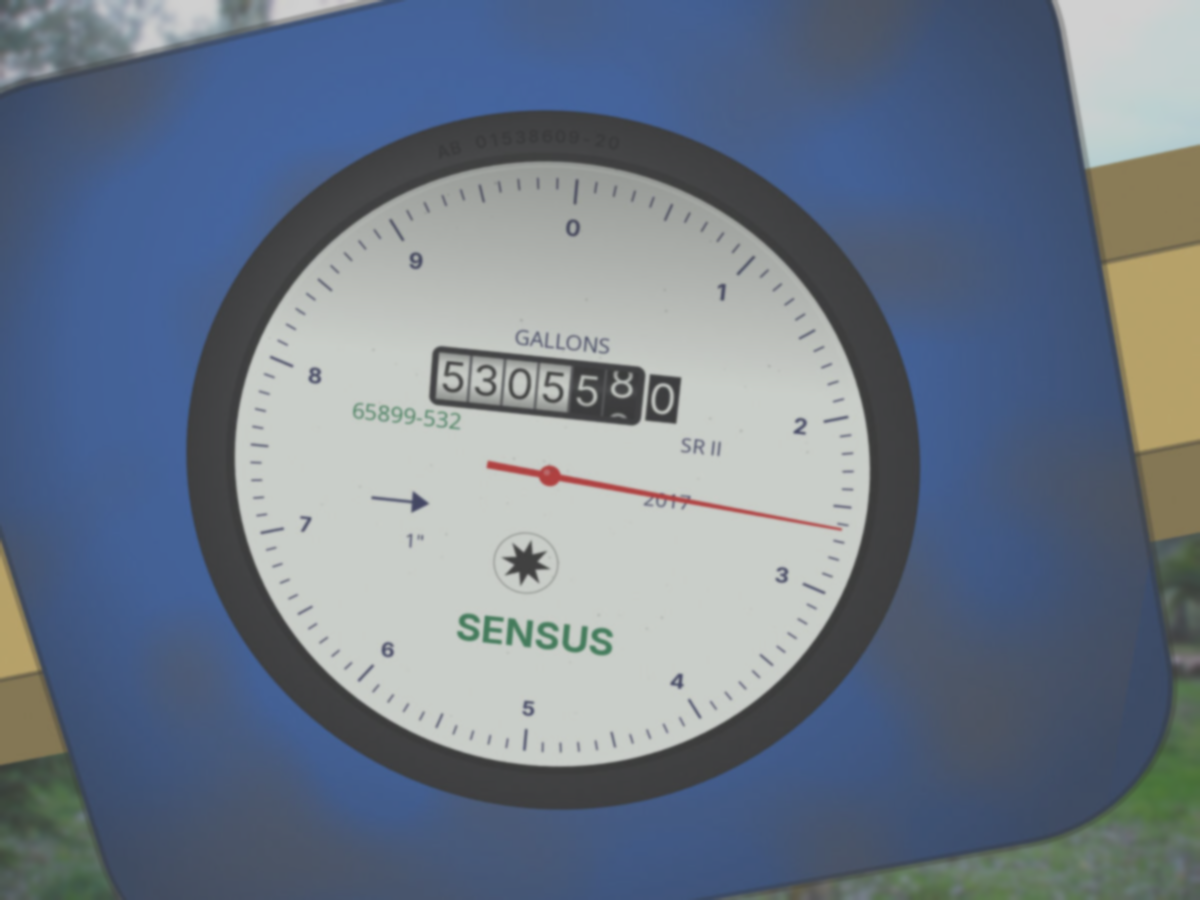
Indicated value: 5305582.6 gal
